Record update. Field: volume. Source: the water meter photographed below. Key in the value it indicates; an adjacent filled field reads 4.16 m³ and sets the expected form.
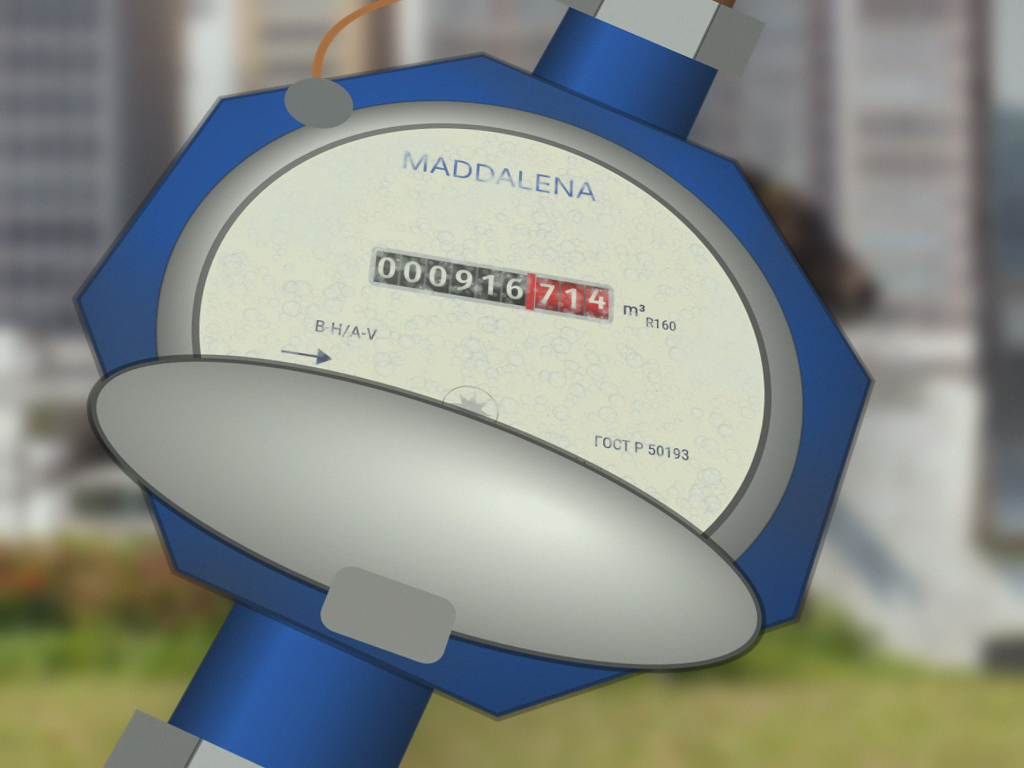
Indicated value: 916.714 m³
